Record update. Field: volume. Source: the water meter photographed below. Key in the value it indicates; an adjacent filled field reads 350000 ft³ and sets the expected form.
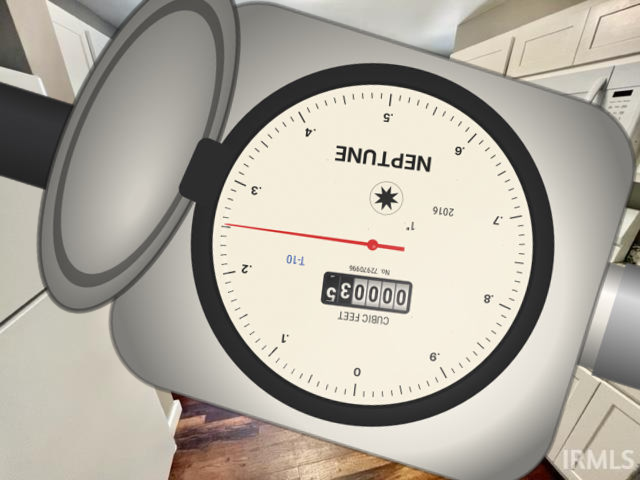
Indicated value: 35.25 ft³
